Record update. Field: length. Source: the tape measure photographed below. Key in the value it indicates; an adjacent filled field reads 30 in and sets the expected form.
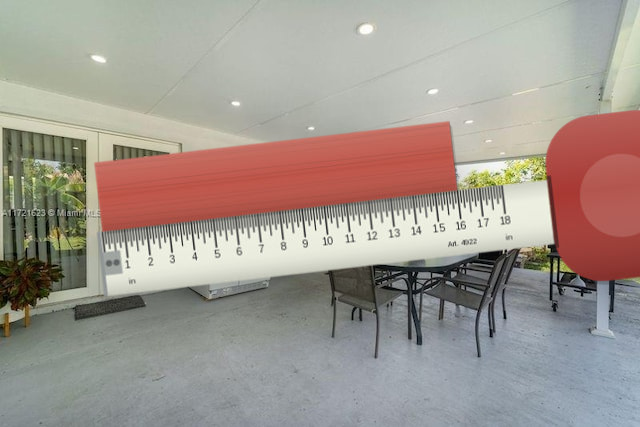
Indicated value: 16 in
